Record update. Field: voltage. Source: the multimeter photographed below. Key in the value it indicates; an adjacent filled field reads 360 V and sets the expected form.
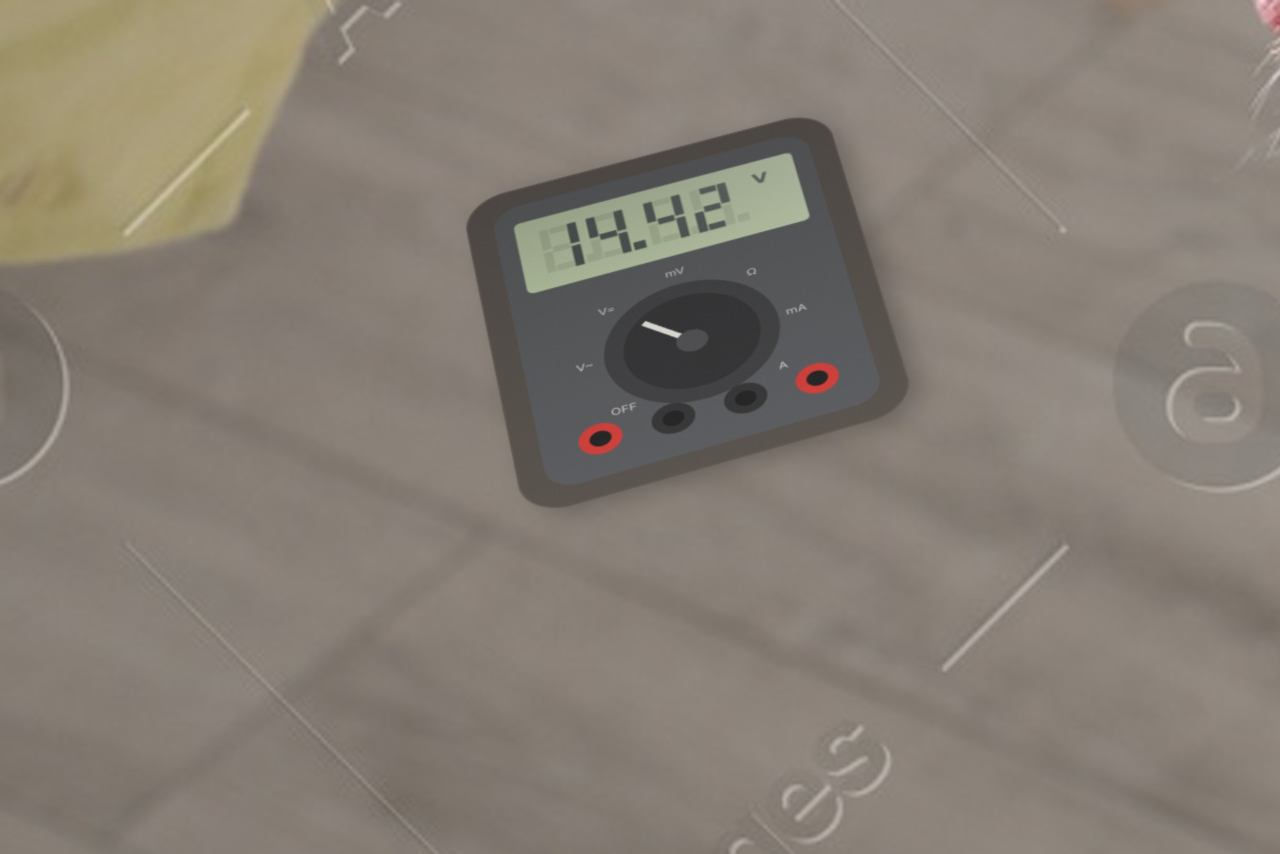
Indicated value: 14.42 V
